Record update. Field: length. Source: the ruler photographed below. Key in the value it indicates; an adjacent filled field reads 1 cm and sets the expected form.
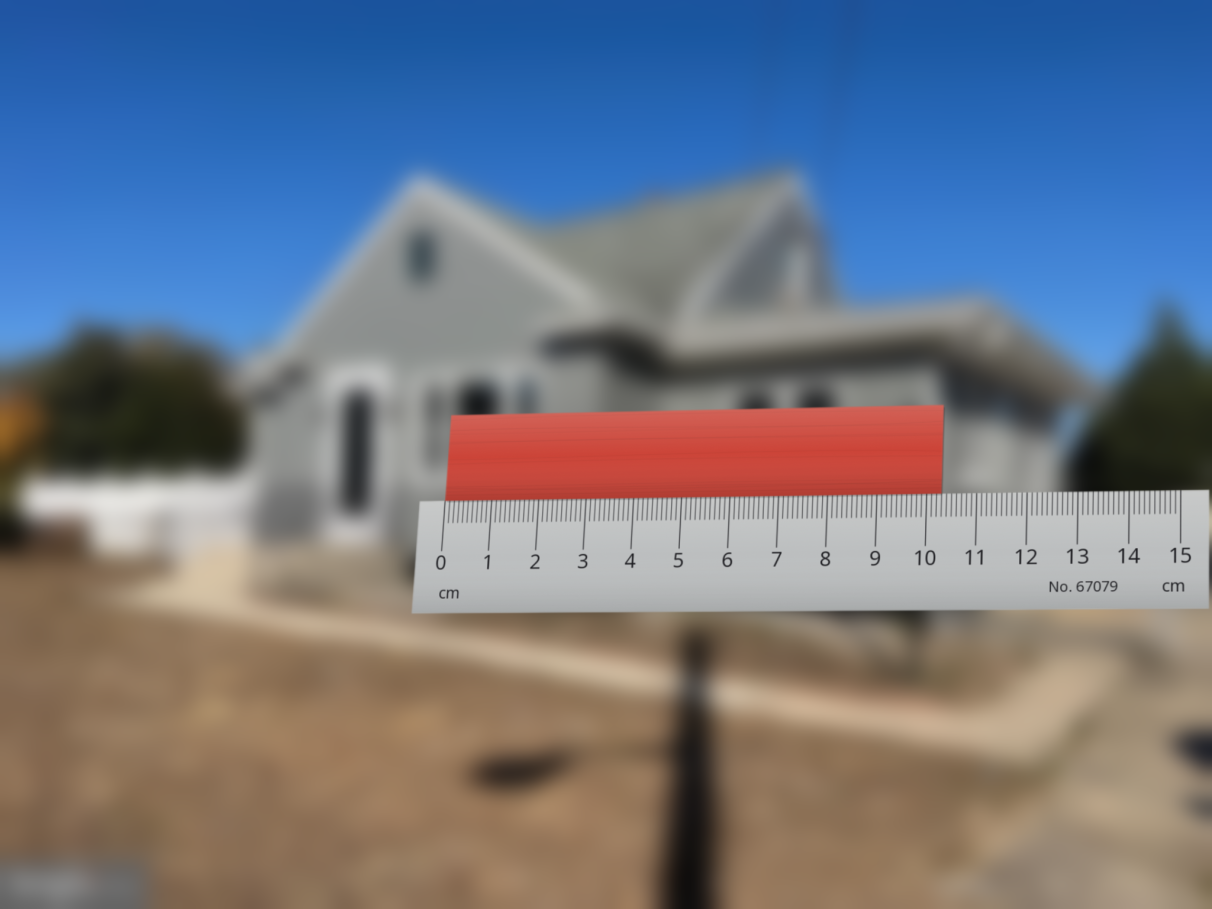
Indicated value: 10.3 cm
